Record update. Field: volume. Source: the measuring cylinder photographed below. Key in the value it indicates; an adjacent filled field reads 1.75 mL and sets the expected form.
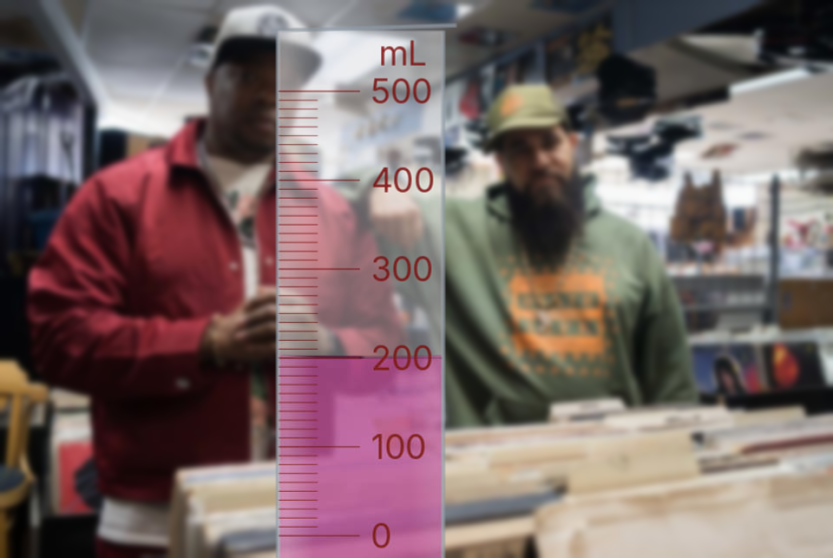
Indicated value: 200 mL
